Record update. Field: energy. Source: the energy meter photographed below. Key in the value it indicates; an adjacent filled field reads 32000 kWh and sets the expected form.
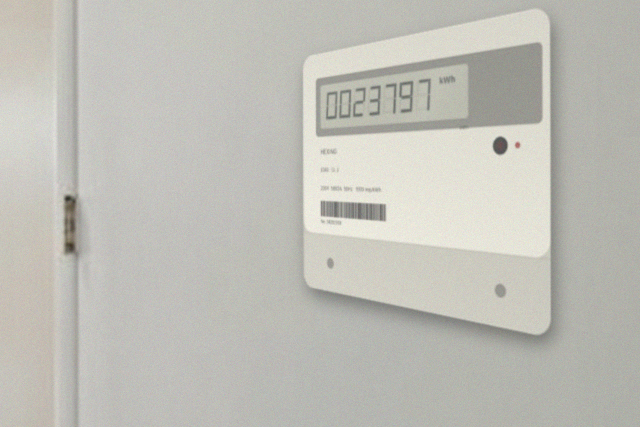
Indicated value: 23797 kWh
